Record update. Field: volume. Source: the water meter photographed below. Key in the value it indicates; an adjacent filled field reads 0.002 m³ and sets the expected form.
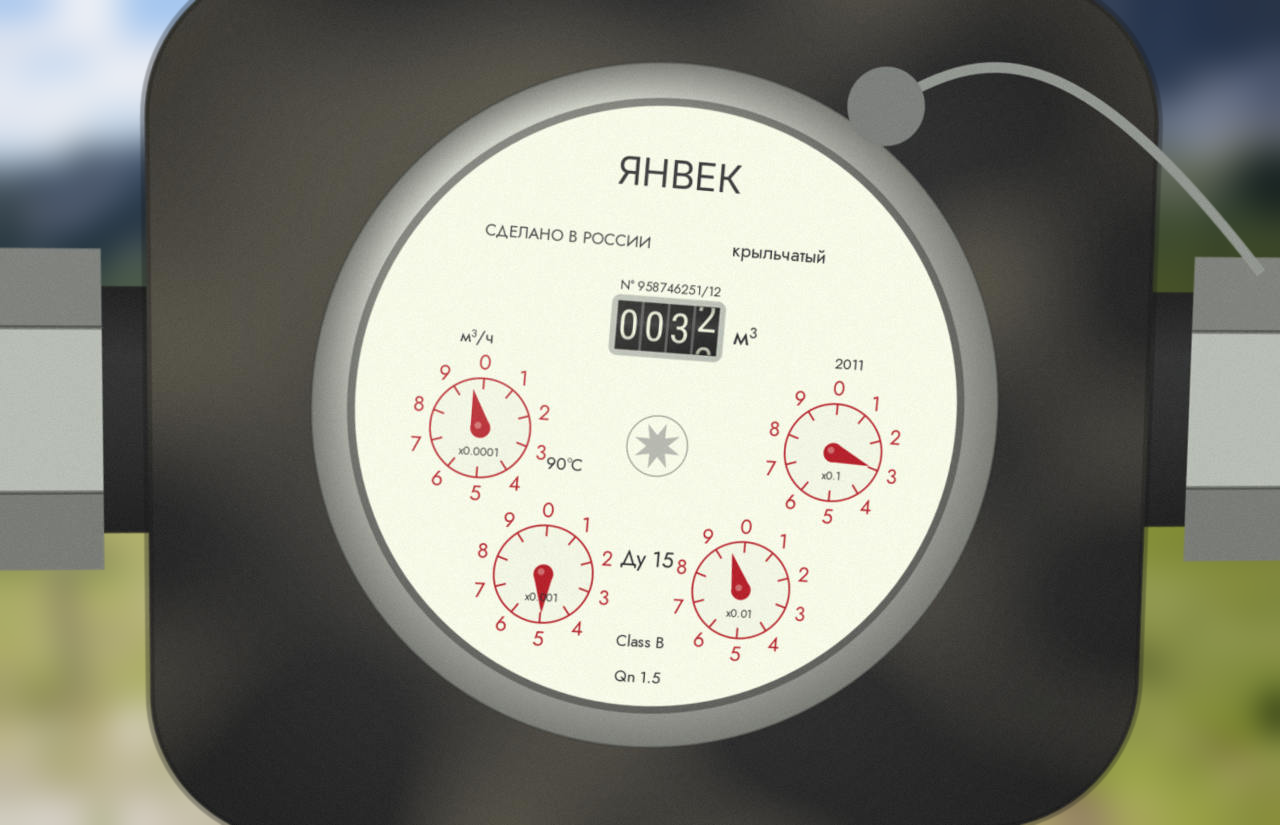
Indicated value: 32.2949 m³
